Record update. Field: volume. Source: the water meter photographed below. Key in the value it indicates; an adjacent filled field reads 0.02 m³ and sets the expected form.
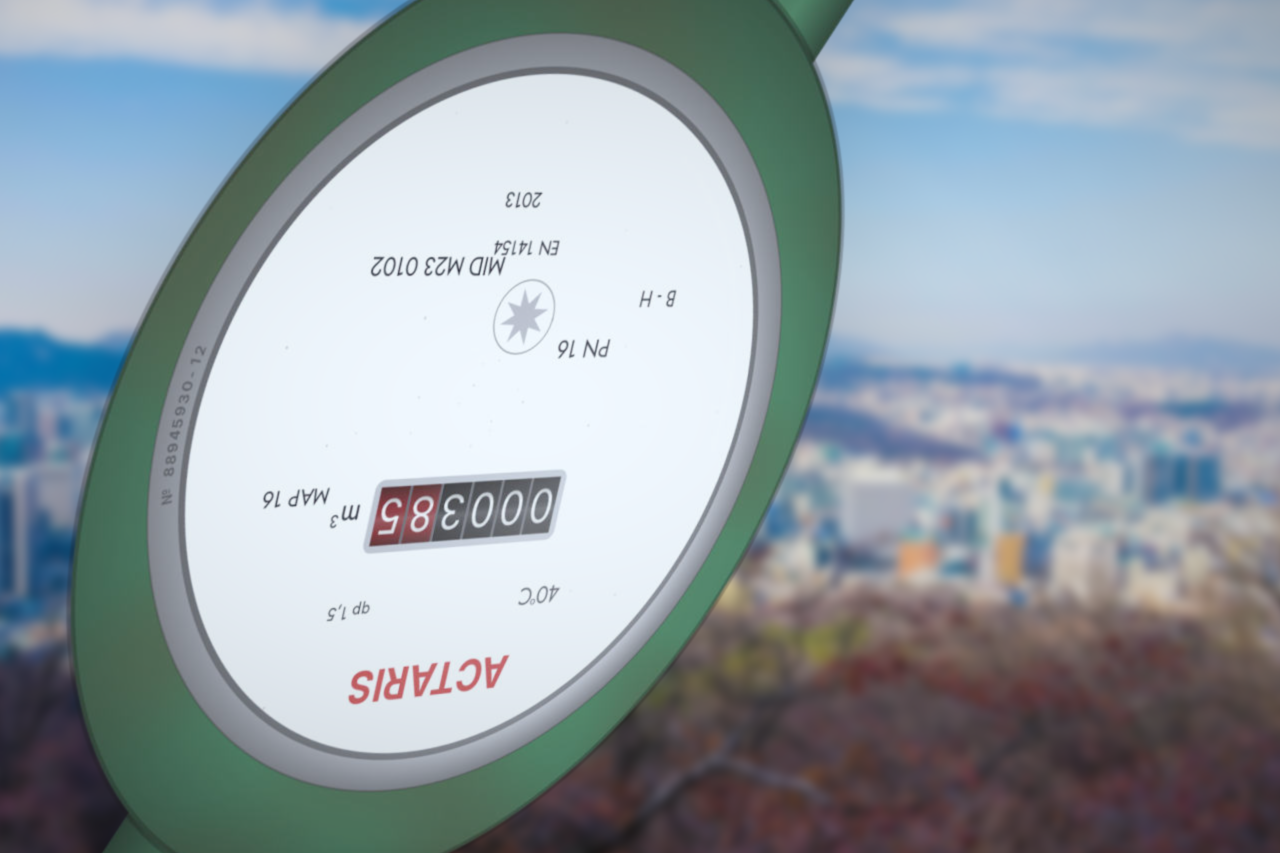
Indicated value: 3.85 m³
